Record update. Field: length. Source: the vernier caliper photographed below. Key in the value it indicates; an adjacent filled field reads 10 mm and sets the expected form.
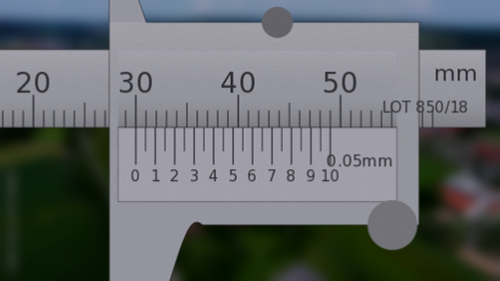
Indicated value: 30.0 mm
